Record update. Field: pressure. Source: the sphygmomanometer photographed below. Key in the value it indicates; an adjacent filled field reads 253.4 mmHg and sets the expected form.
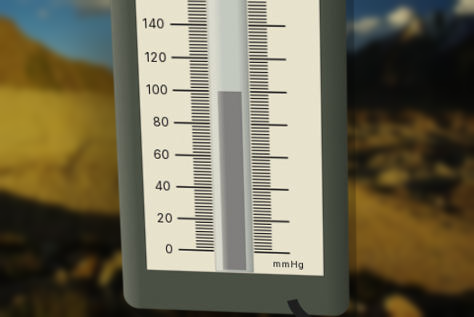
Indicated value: 100 mmHg
